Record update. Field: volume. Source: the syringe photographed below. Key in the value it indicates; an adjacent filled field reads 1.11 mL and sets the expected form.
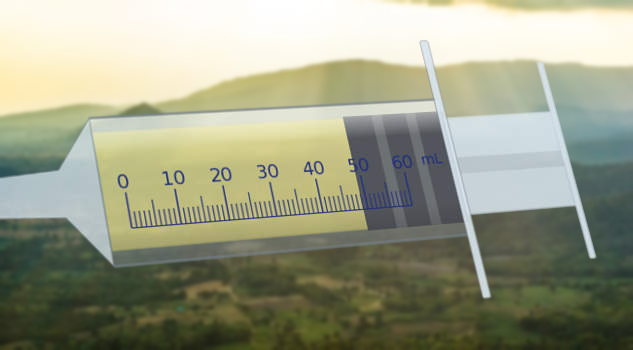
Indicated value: 49 mL
